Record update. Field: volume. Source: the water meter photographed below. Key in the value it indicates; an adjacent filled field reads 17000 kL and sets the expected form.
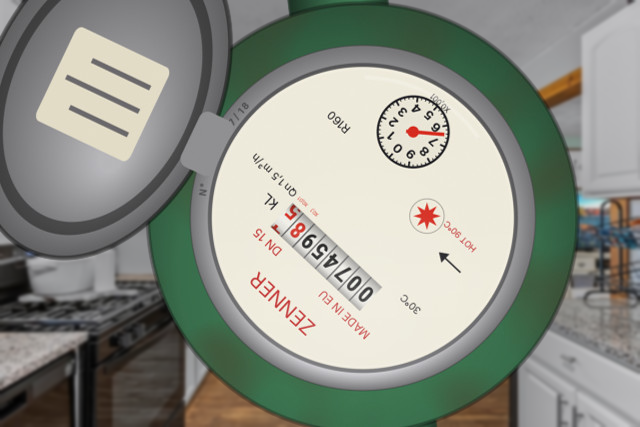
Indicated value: 7459.846 kL
